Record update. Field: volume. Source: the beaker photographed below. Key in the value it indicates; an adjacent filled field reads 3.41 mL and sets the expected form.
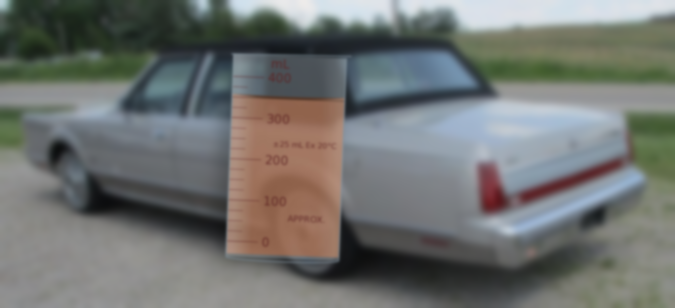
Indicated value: 350 mL
